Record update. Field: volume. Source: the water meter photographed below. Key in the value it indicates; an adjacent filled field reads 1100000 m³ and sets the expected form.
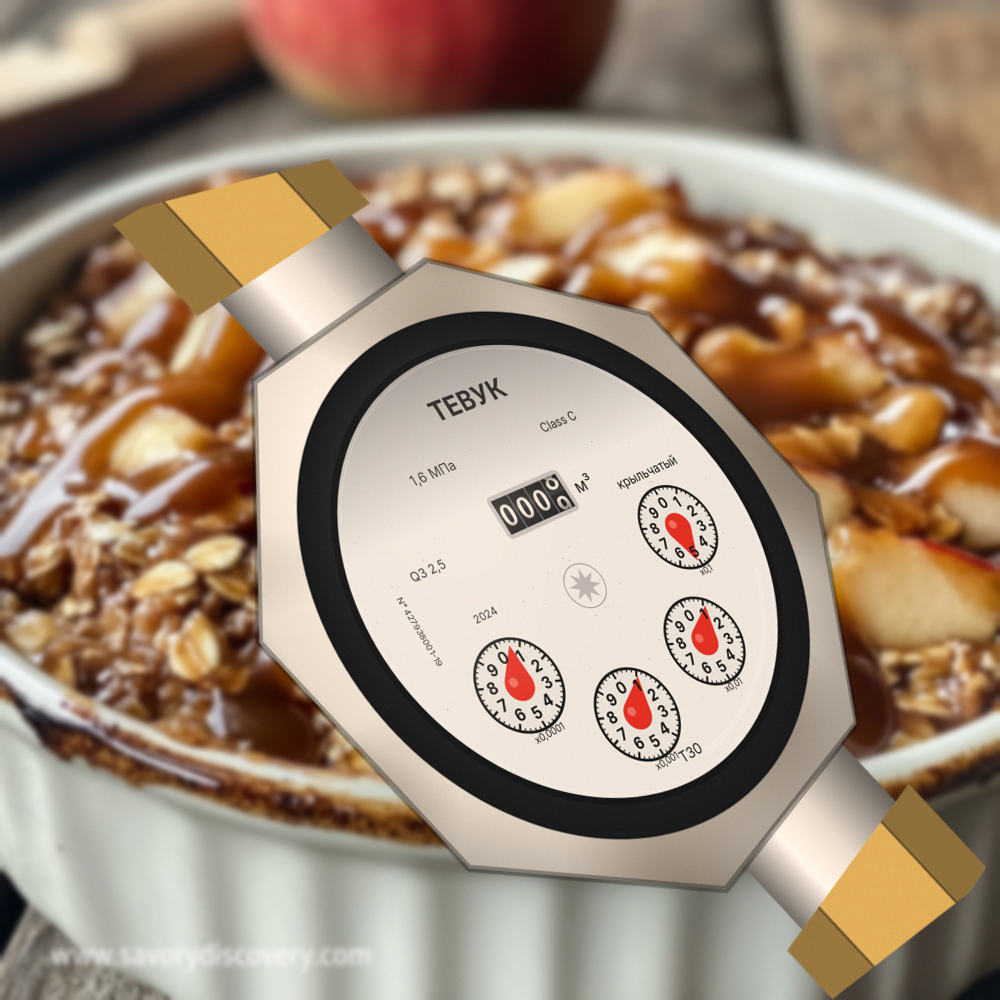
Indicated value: 8.5110 m³
